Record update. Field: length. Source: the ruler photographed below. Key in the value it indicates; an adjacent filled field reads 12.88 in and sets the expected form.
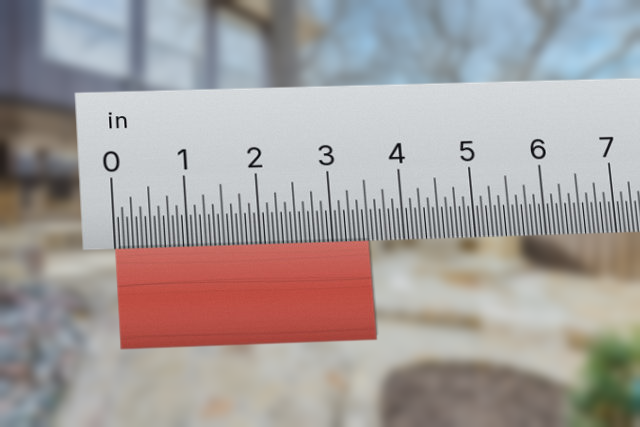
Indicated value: 3.5 in
